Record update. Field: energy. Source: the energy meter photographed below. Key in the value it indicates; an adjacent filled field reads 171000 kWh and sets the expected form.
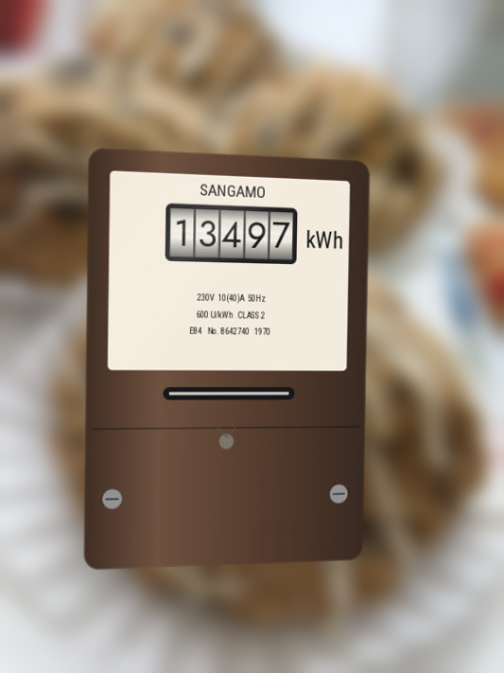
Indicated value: 13497 kWh
